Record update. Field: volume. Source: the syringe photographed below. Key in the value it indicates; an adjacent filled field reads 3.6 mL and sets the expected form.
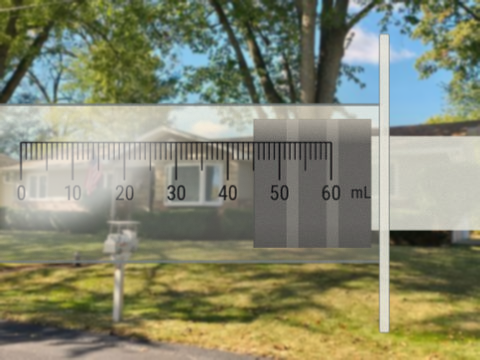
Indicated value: 45 mL
